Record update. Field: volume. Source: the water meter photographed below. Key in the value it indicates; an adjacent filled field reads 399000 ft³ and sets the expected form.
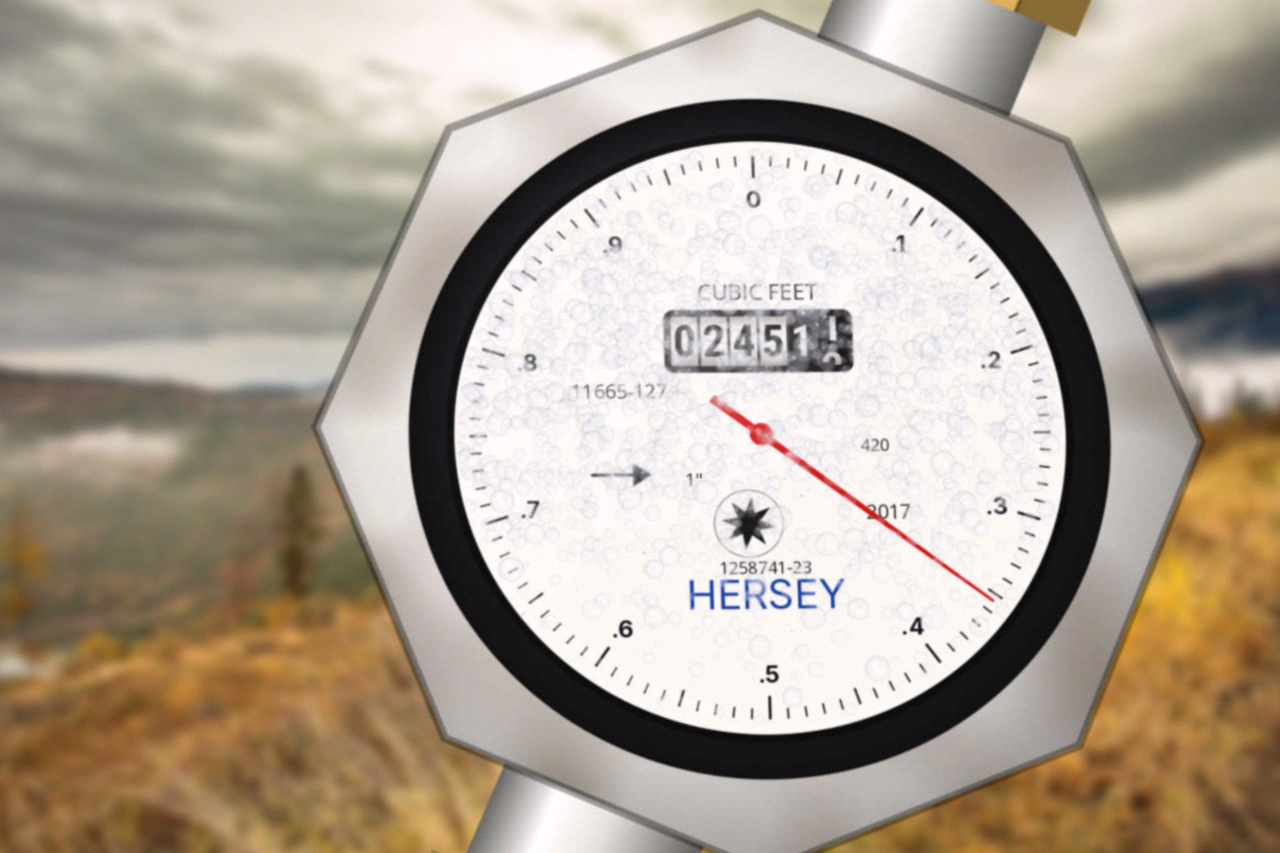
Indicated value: 24511.35 ft³
